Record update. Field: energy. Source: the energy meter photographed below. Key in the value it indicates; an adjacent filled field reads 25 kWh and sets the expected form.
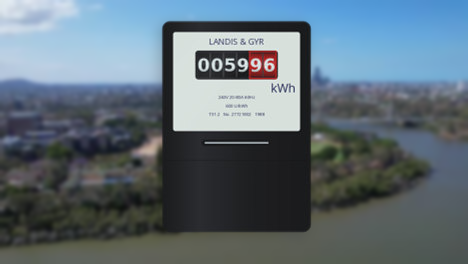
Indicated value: 59.96 kWh
